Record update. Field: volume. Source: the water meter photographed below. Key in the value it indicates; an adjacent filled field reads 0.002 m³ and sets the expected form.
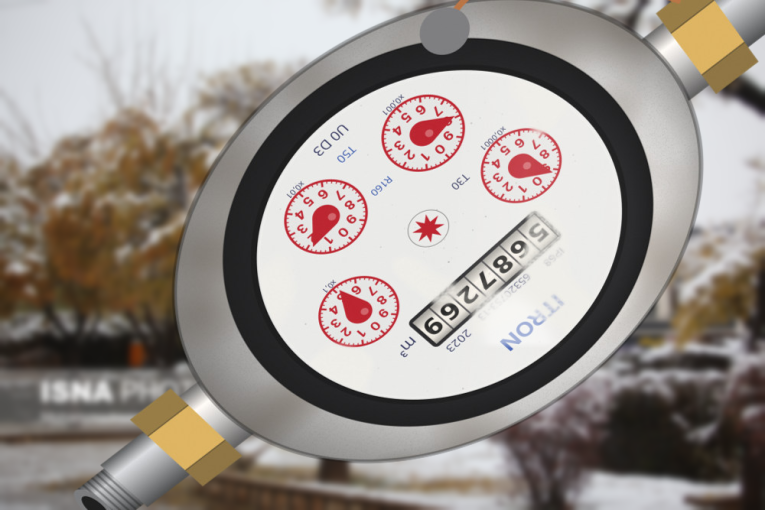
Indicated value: 5687269.5179 m³
